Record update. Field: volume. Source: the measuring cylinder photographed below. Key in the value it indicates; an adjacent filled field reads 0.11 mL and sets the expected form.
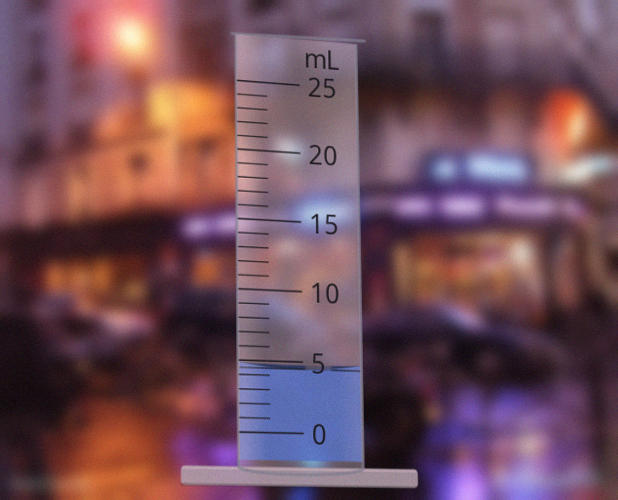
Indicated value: 4.5 mL
